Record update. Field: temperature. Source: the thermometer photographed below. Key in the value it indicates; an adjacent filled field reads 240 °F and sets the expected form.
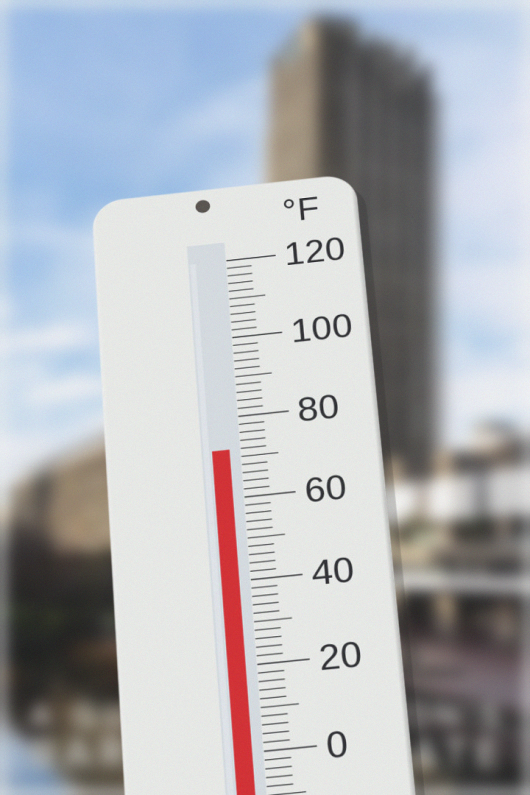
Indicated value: 72 °F
